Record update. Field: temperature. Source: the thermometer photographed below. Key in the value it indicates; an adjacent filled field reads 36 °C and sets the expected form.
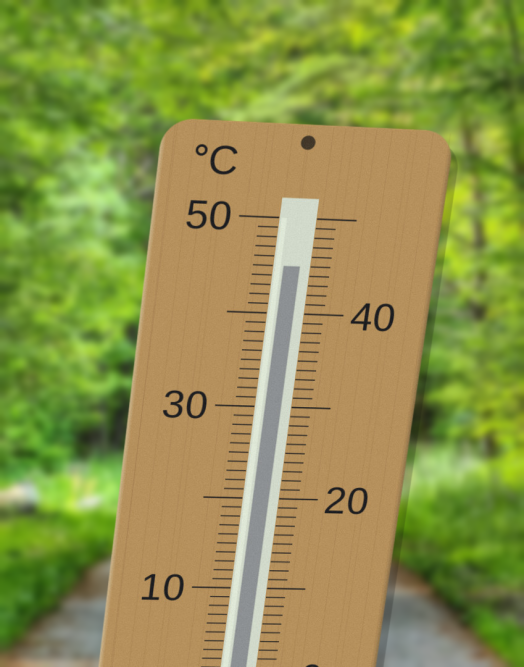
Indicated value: 45 °C
